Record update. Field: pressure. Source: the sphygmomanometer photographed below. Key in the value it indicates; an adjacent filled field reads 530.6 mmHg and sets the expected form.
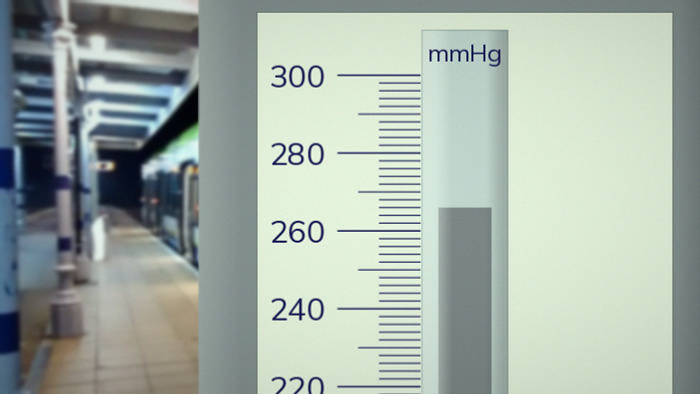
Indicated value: 266 mmHg
